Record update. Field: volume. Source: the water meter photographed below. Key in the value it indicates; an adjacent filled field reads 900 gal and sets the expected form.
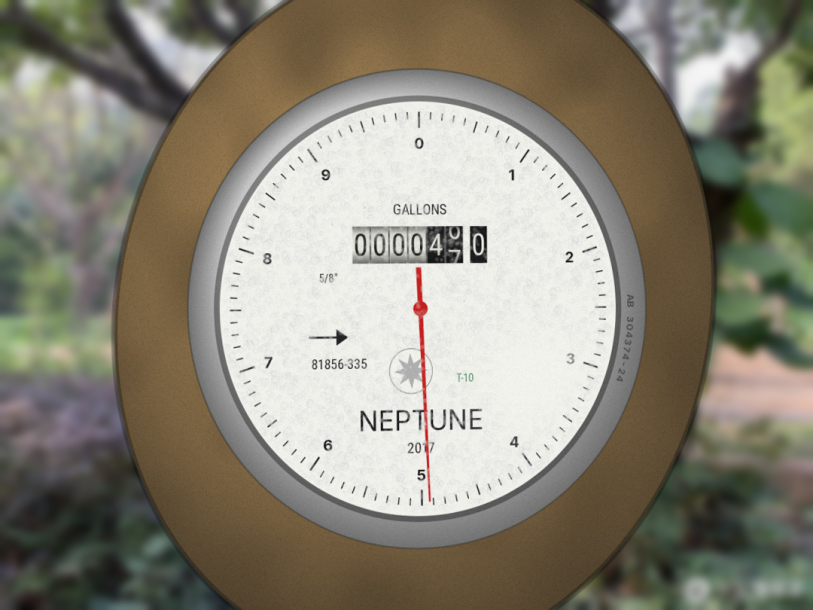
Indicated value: 464.9 gal
